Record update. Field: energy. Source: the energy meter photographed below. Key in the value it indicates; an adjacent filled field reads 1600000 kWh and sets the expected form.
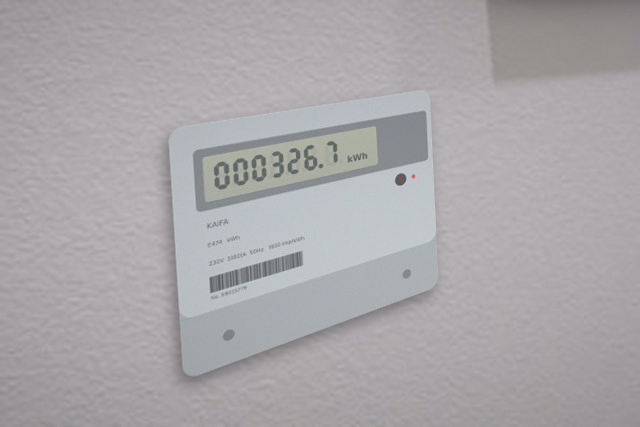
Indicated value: 326.7 kWh
